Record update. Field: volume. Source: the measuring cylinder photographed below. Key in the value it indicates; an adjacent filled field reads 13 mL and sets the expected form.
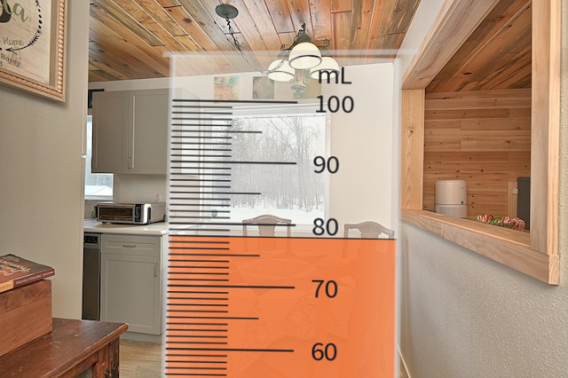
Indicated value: 78 mL
